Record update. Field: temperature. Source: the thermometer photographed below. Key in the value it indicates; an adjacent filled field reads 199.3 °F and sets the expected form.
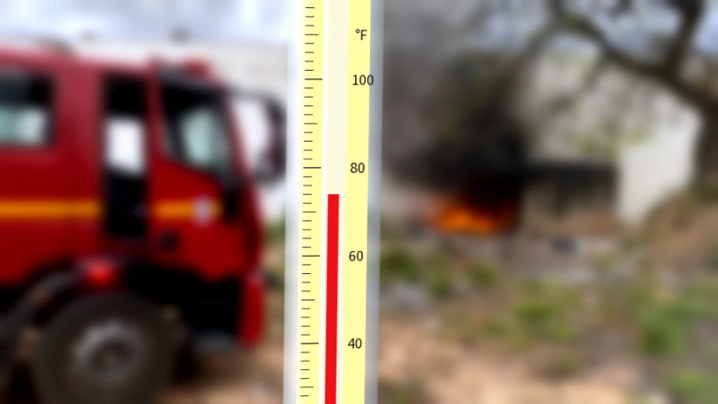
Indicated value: 74 °F
